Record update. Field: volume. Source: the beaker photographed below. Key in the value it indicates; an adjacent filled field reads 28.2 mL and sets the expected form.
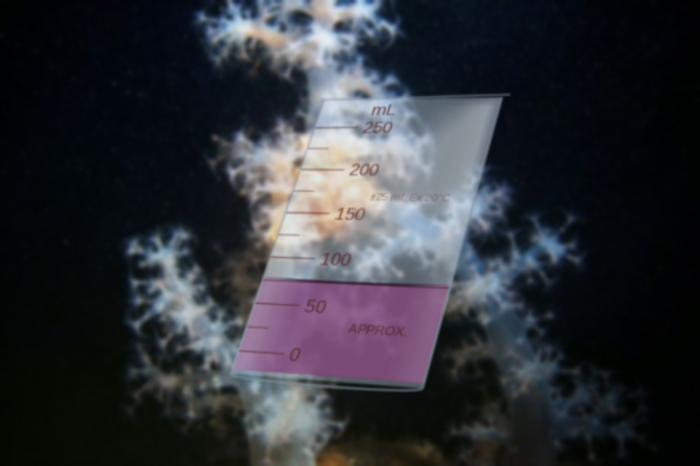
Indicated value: 75 mL
